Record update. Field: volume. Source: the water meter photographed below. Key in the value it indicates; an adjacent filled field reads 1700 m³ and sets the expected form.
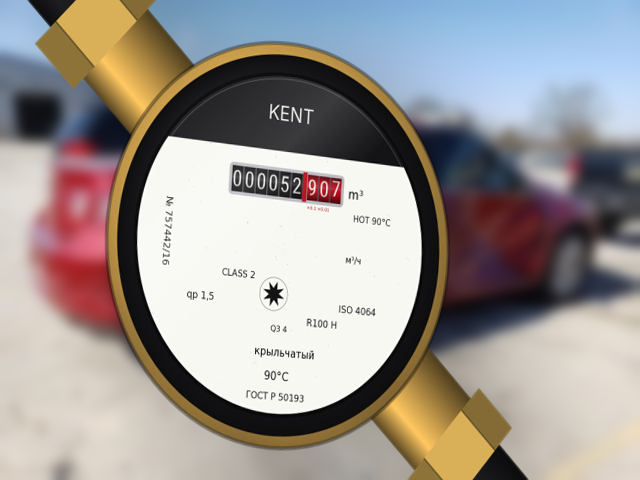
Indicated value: 52.907 m³
